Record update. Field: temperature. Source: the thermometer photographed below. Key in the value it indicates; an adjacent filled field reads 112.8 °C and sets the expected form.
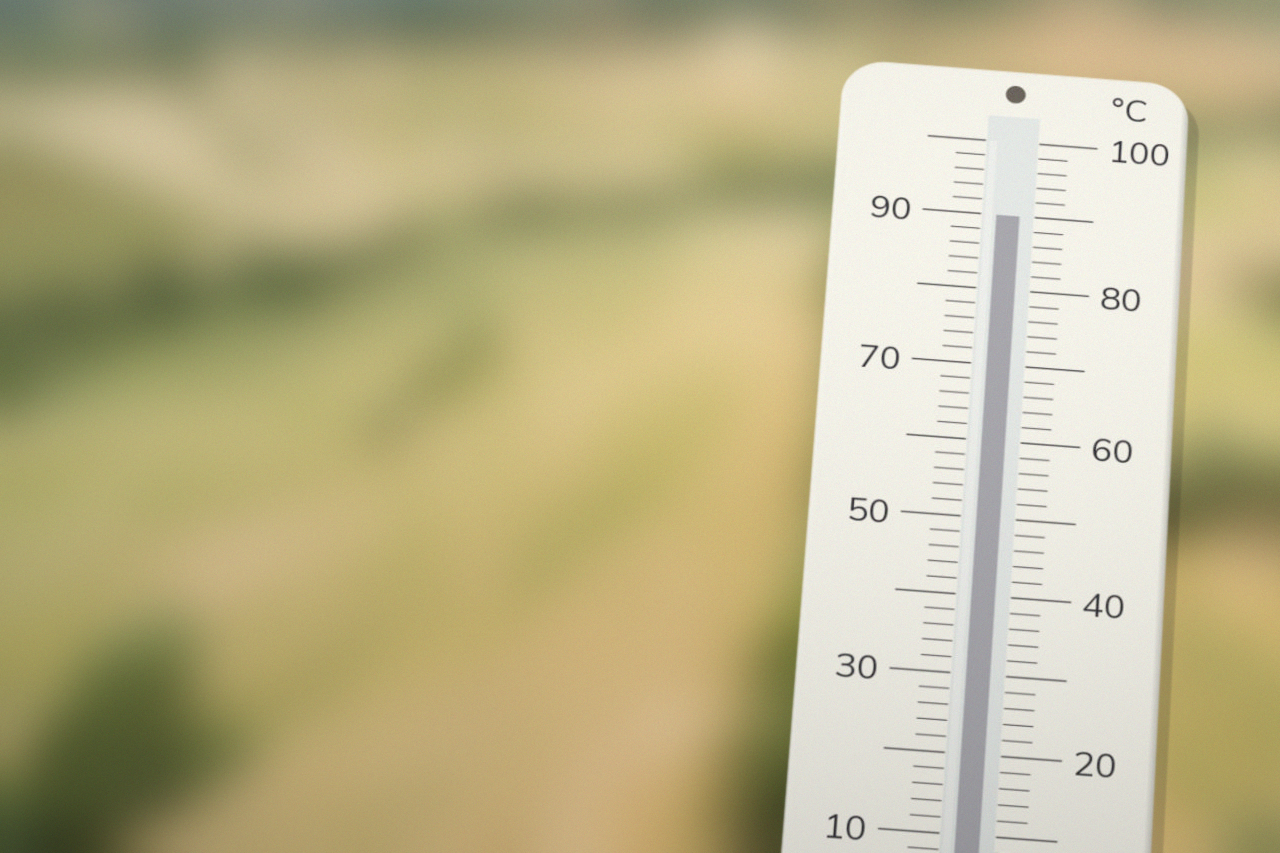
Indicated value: 90 °C
